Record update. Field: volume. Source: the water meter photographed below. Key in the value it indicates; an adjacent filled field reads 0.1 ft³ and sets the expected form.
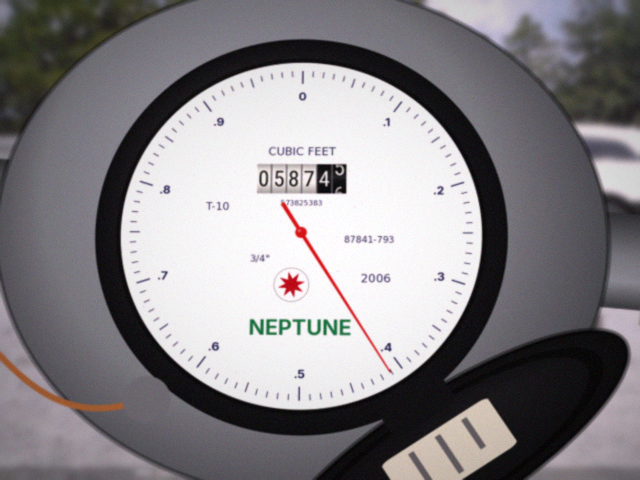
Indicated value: 58745.41 ft³
